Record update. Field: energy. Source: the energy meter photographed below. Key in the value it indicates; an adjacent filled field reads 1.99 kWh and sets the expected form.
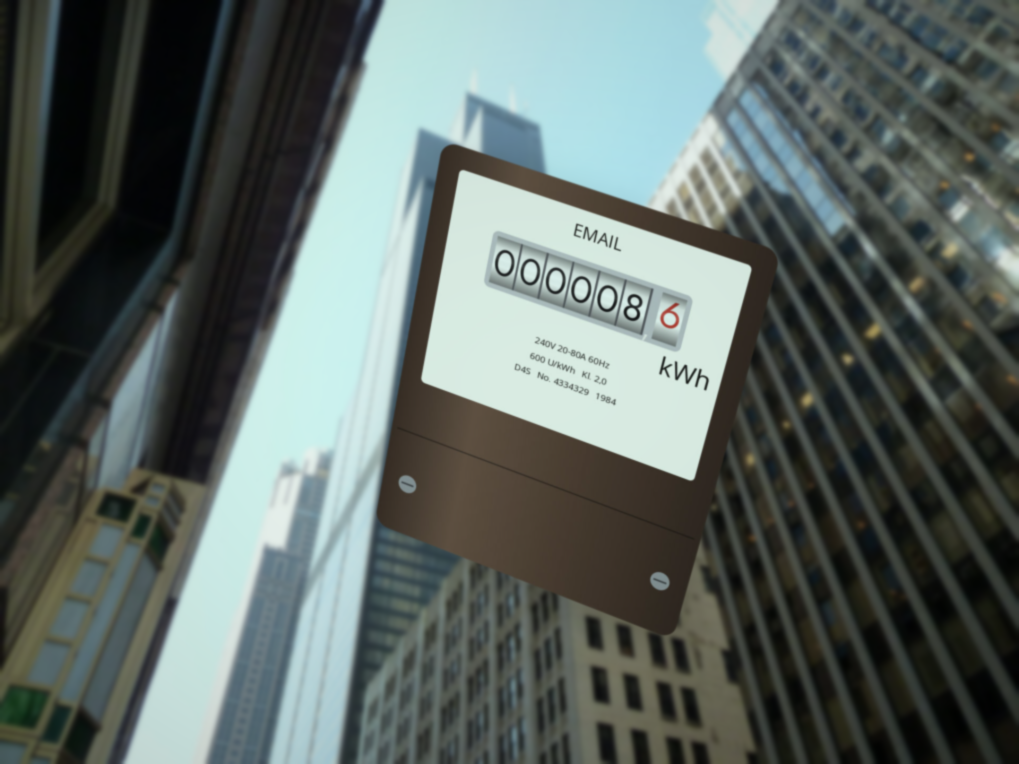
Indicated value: 8.6 kWh
